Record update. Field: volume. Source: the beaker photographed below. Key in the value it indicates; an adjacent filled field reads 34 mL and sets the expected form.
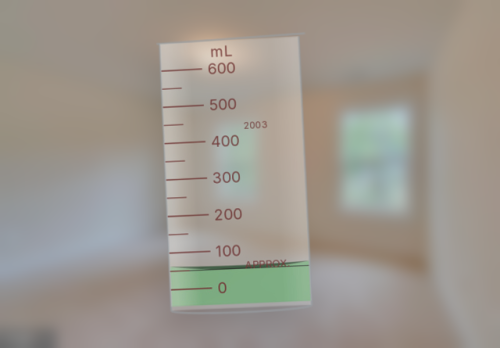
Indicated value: 50 mL
